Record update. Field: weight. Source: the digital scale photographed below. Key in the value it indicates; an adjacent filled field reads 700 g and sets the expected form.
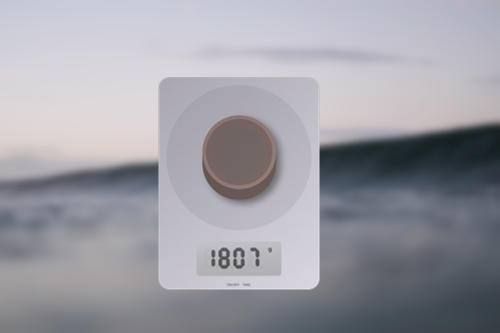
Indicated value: 1807 g
